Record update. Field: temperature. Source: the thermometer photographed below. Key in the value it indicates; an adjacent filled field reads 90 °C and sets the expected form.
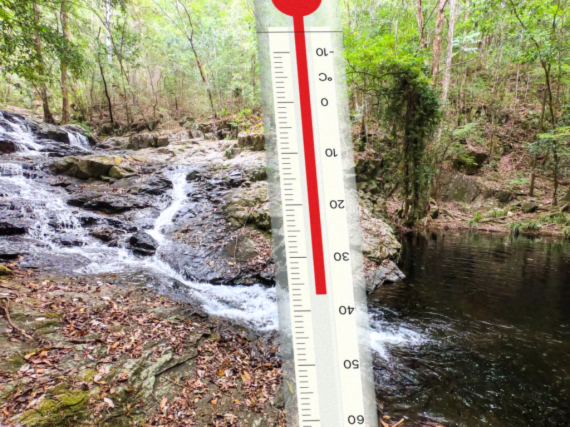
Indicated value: 37 °C
